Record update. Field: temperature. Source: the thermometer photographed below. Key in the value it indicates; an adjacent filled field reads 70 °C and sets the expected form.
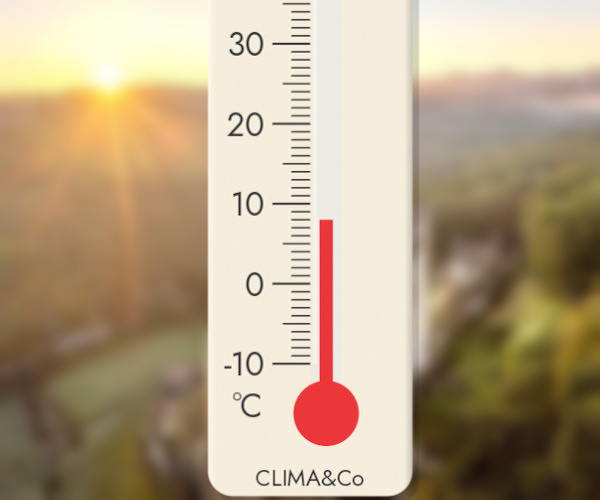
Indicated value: 8 °C
